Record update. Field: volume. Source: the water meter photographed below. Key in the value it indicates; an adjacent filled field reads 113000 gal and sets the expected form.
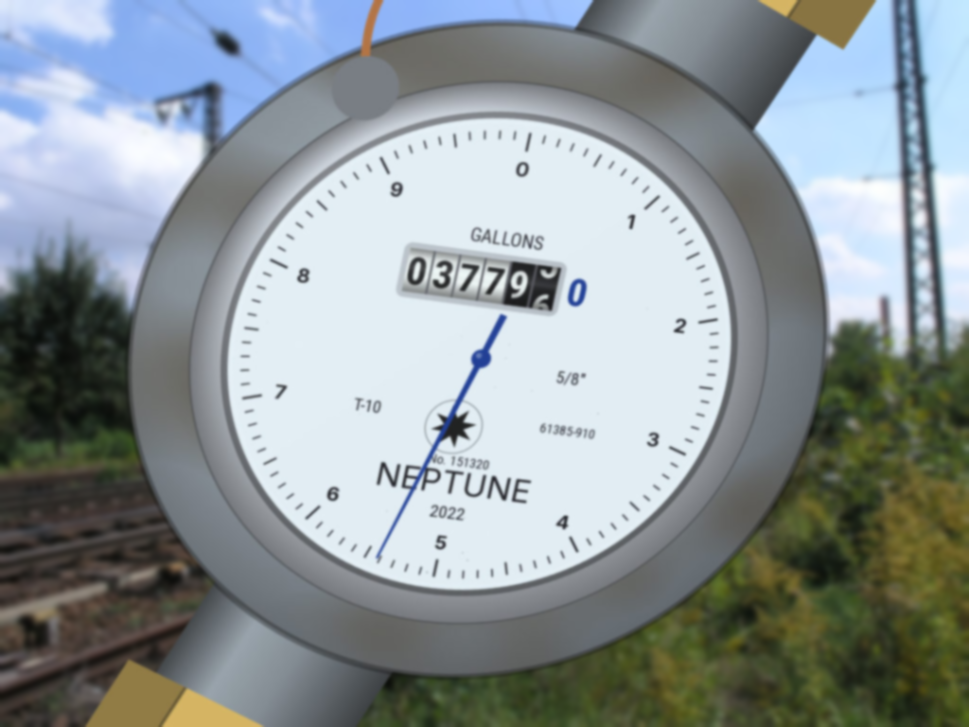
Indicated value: 377955.4 gal
